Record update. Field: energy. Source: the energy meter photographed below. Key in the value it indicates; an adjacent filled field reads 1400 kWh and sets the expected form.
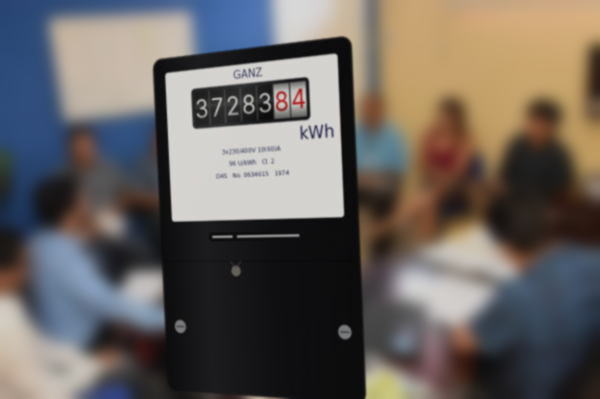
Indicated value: 37283.84 kWh
